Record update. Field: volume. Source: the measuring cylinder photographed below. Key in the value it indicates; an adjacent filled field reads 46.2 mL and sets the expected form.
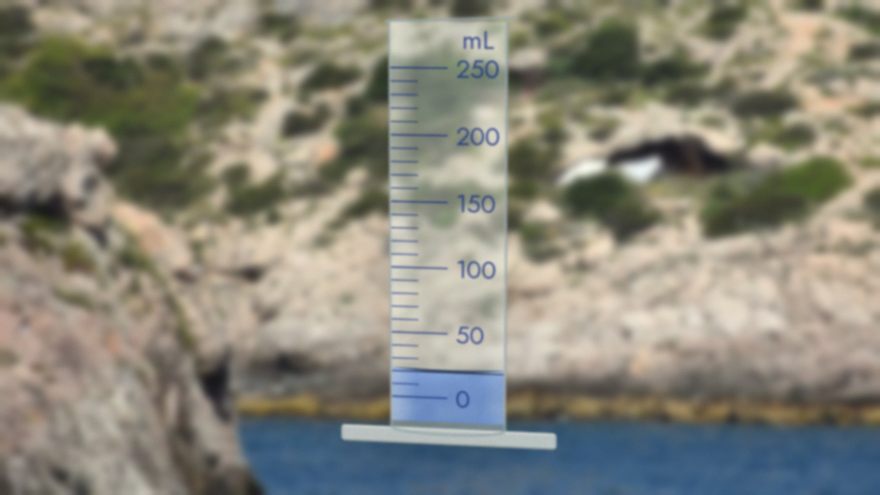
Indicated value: 20 mL
